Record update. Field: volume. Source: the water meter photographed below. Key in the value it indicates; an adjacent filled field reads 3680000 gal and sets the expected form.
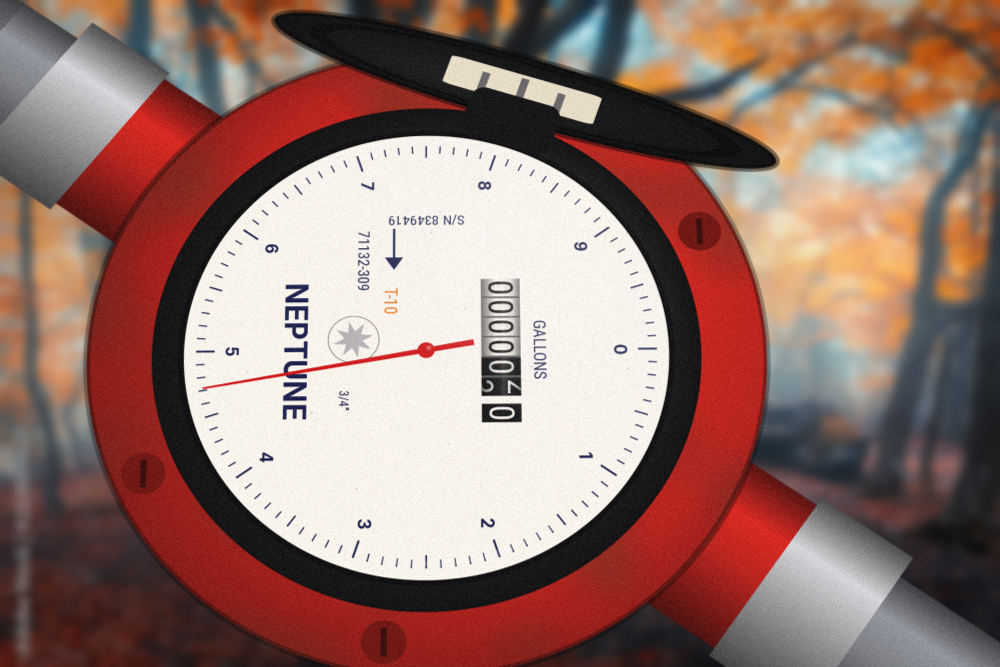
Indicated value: 24.7 gal
